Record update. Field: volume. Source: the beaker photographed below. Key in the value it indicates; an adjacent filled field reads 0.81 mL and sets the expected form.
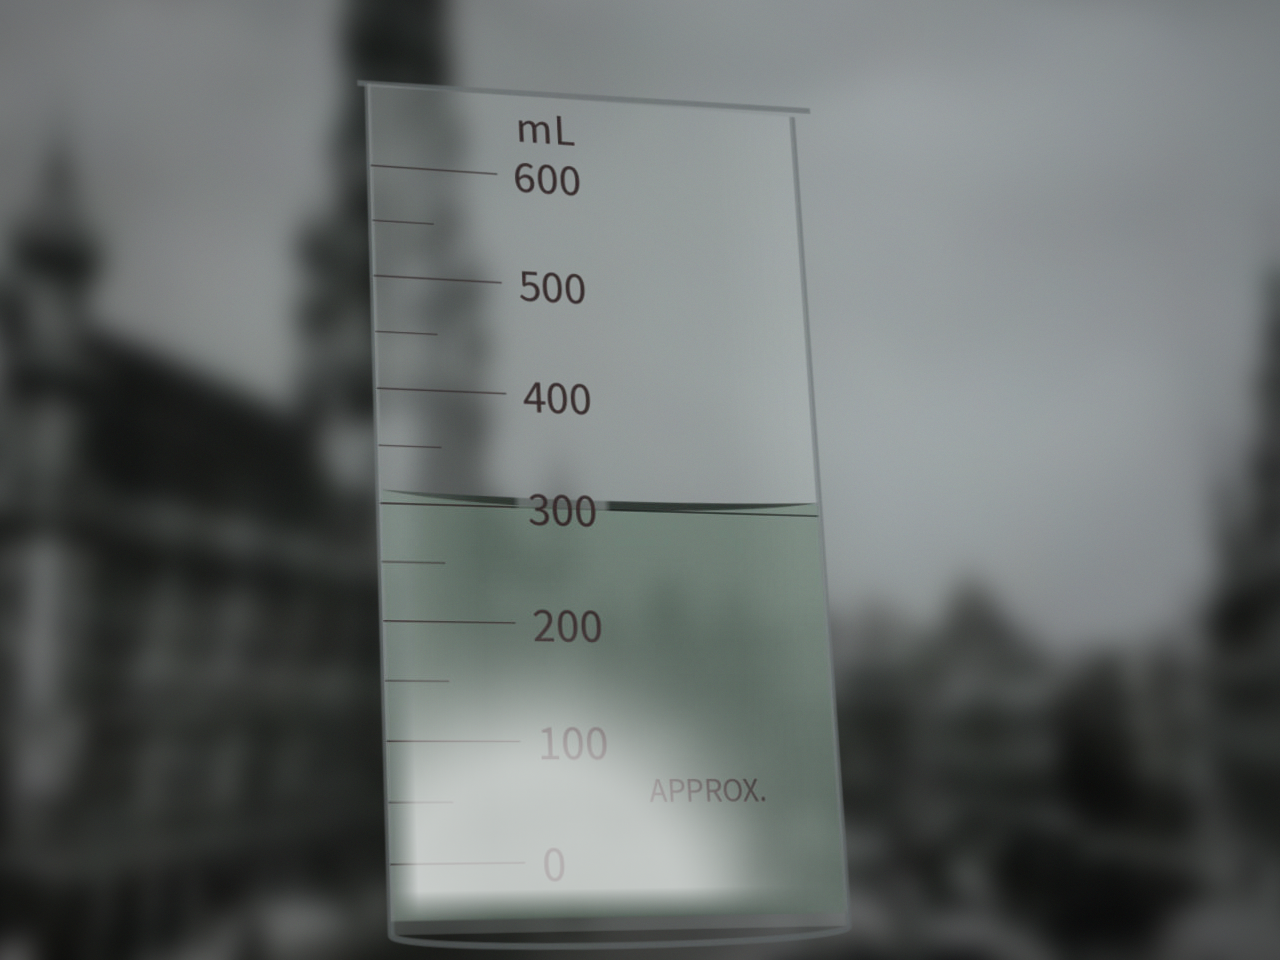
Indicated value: 300 mL
